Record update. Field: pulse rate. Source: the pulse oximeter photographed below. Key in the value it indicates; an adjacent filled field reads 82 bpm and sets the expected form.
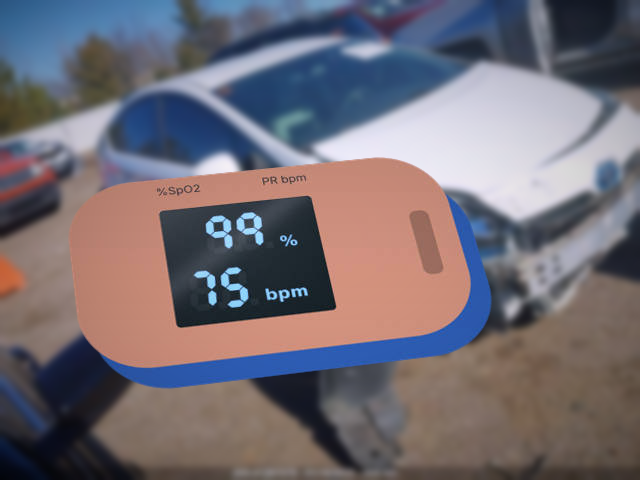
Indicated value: 75 bpm
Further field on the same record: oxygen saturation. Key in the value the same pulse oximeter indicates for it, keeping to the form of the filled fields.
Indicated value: 99 %
